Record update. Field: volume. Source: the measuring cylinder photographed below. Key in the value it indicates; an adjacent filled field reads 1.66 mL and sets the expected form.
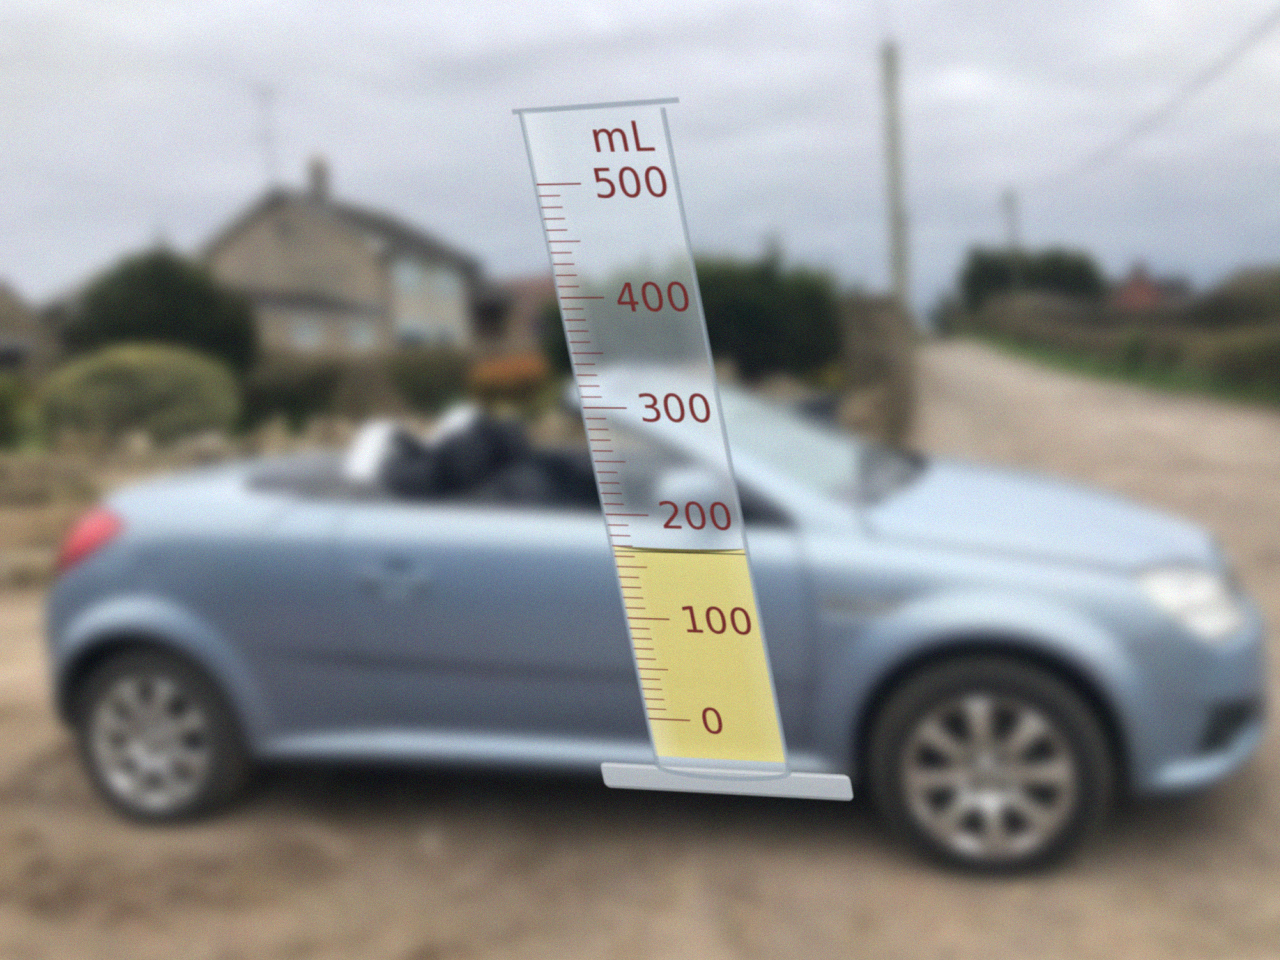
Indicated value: 165 mL
